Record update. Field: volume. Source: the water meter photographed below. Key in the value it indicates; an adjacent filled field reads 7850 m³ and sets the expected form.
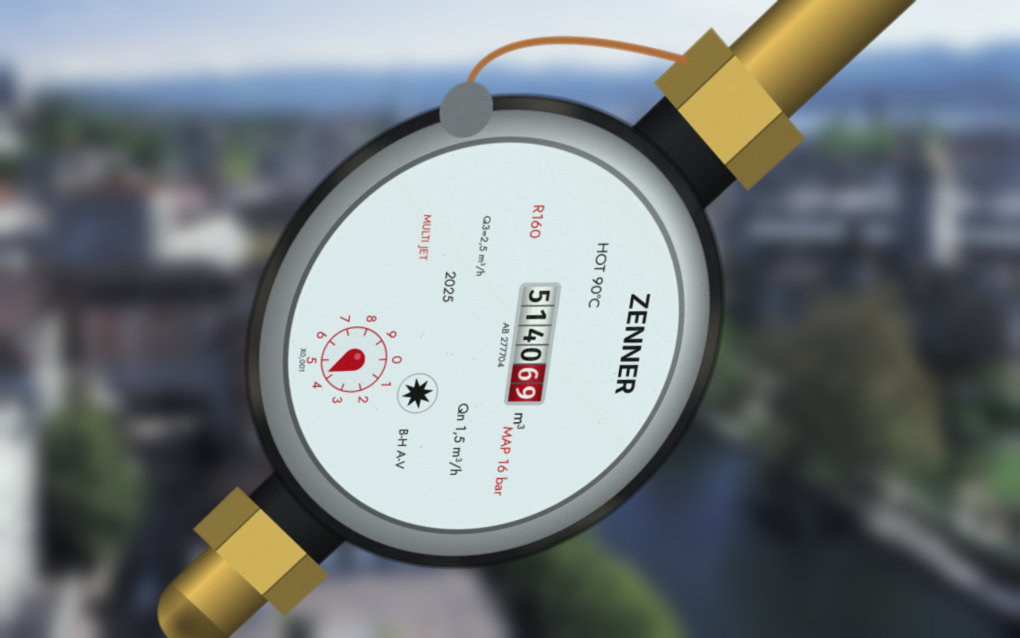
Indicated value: 5140.694 m³
